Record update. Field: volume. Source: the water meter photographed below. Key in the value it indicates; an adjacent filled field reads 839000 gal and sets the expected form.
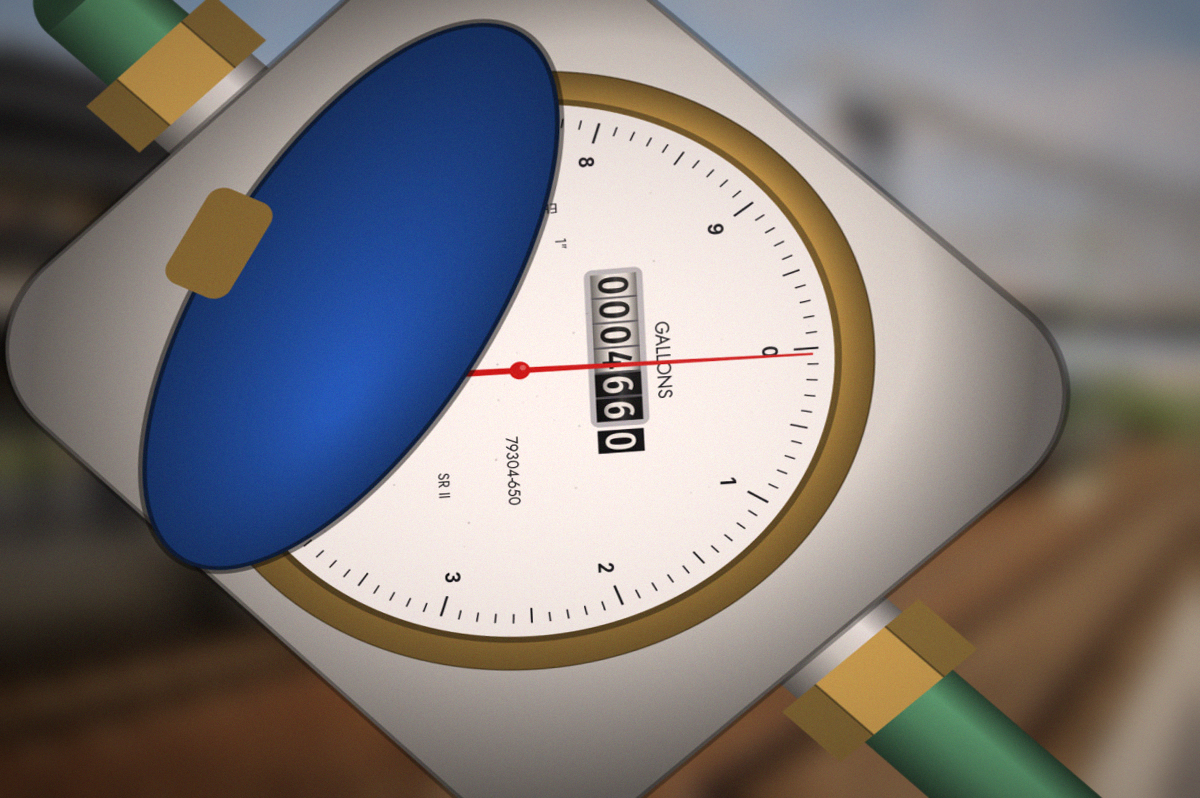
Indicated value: 4660.0 gal
